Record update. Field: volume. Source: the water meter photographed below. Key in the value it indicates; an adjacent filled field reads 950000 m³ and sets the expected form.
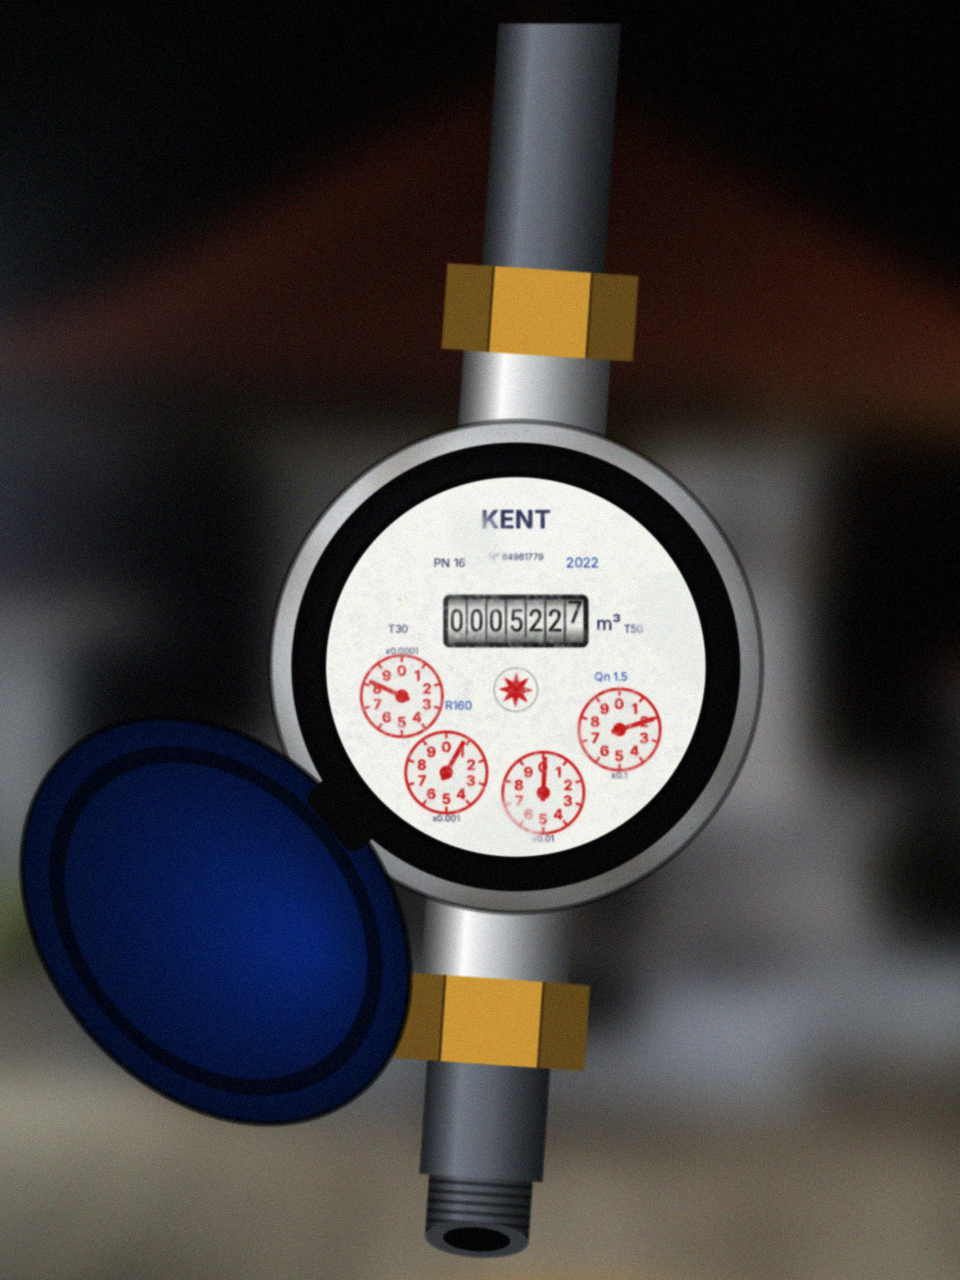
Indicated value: 5227.2008 m³
